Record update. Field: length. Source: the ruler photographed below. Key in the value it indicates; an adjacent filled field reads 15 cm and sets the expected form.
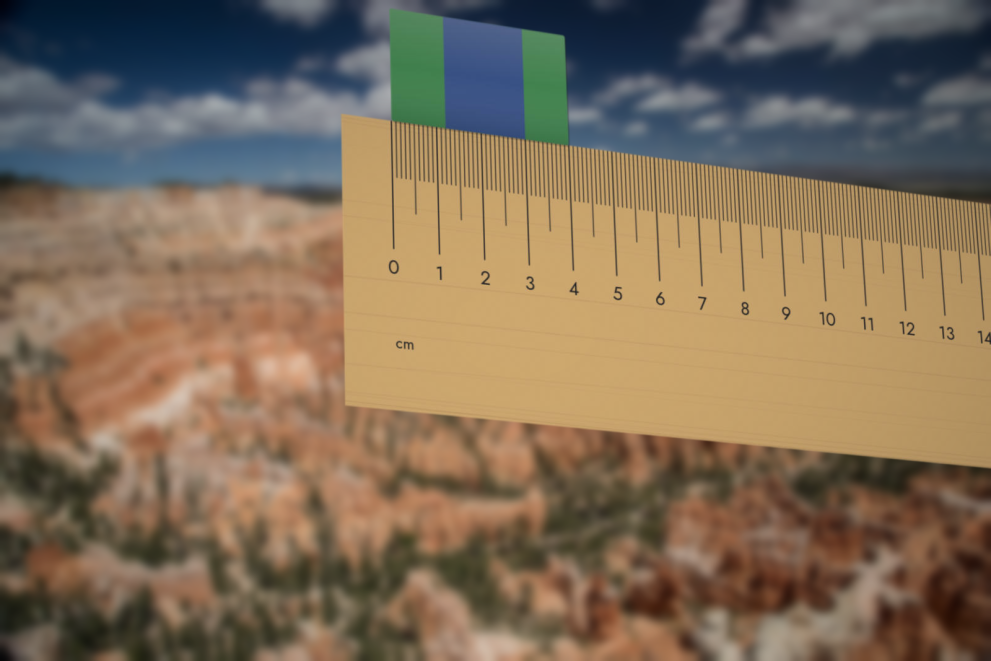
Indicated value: 4 cm
